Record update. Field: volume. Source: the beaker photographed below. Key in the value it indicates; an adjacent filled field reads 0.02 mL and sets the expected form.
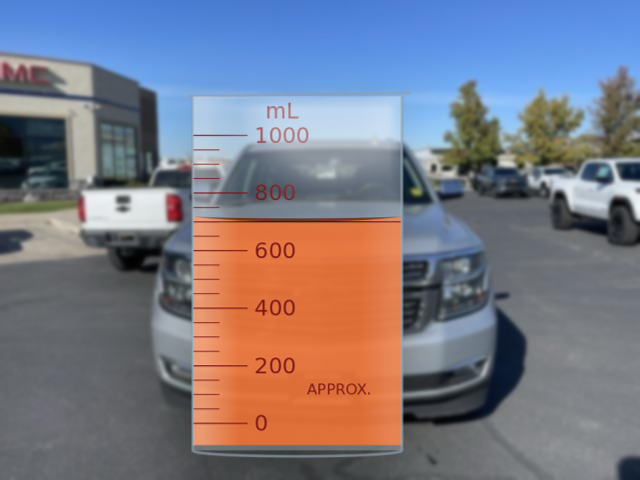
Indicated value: 700 mL
